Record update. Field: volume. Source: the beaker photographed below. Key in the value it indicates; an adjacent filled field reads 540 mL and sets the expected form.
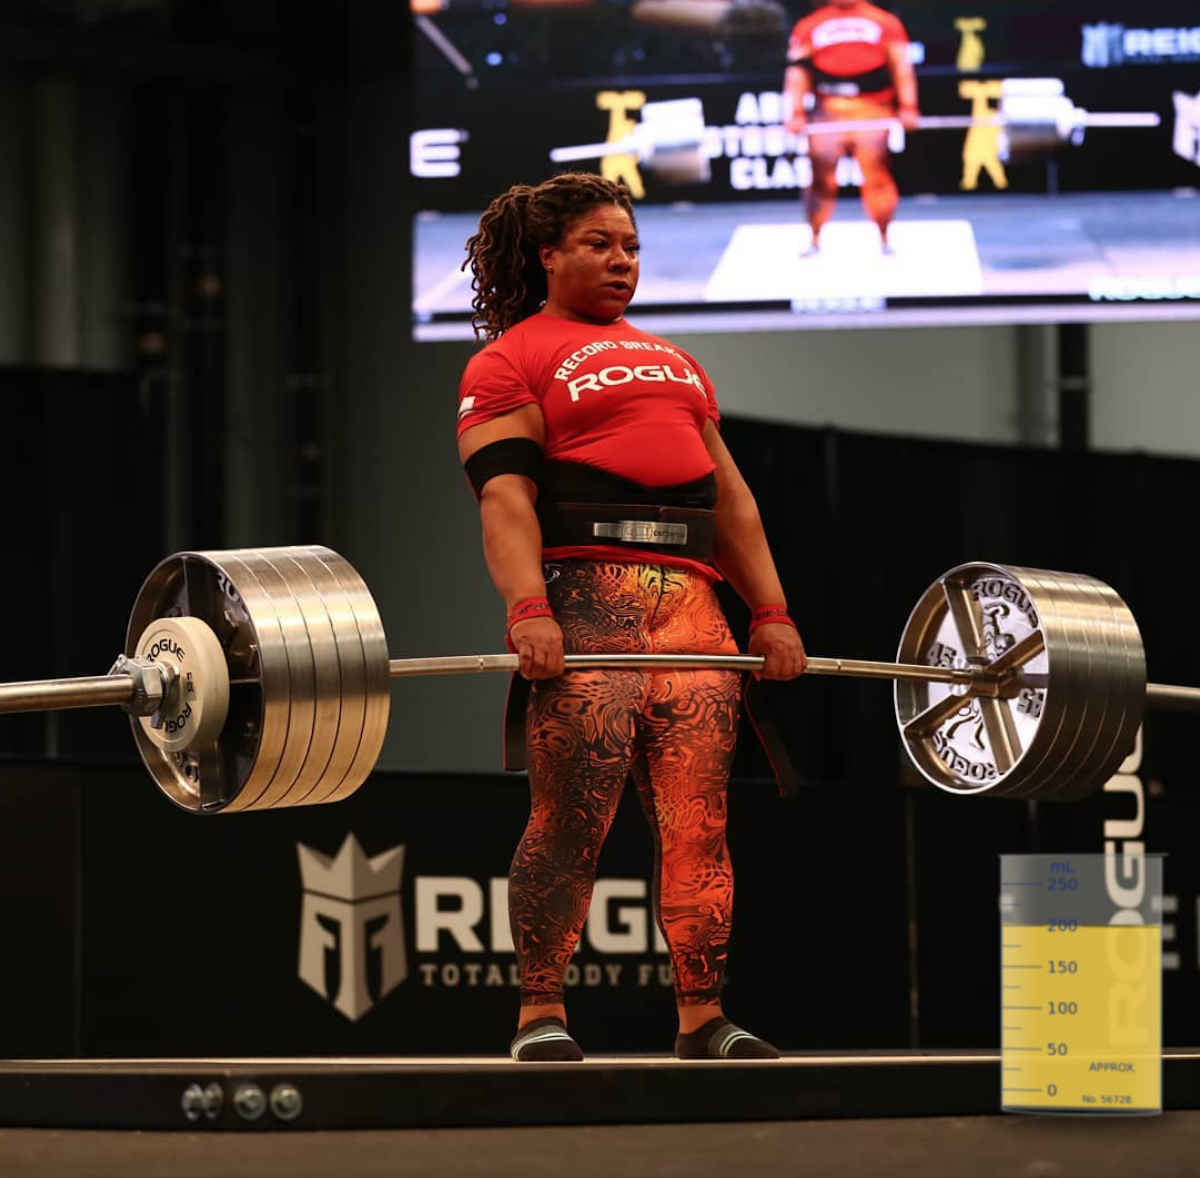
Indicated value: 200 mL
